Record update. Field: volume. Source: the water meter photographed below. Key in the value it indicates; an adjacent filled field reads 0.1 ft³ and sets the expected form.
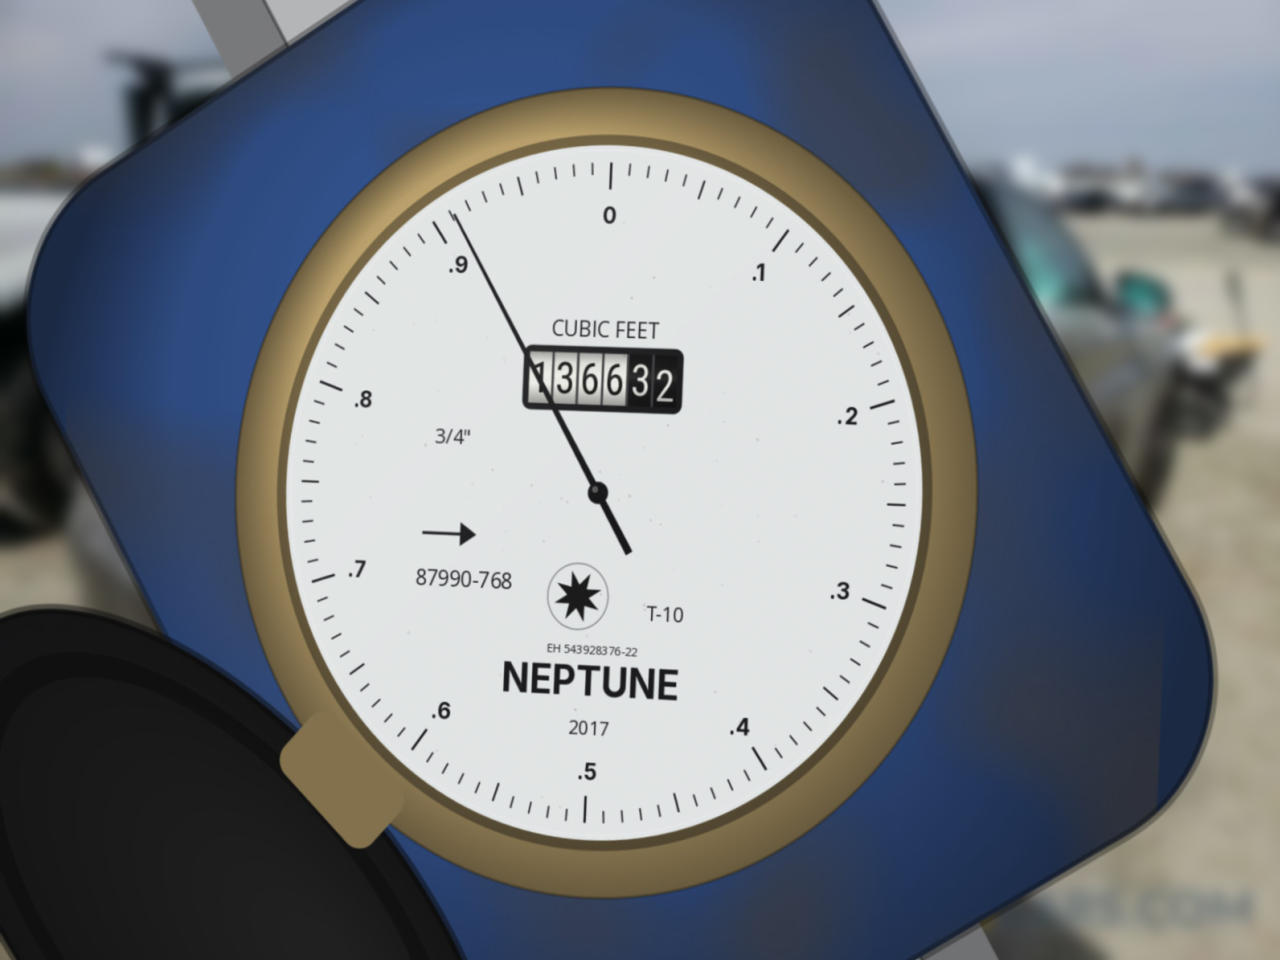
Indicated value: 136631.91 ft³
